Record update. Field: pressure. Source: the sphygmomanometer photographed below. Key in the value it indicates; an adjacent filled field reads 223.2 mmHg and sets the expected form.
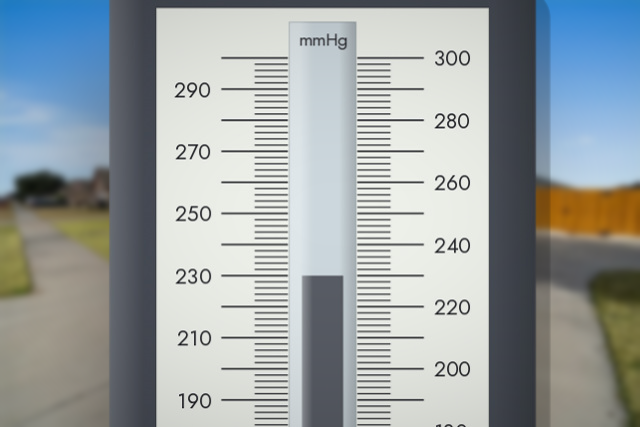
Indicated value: 230 mmHg
